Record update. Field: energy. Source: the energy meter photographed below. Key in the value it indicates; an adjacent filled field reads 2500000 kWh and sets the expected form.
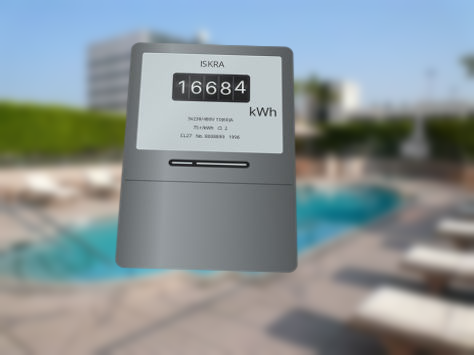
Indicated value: 16684 kWh
